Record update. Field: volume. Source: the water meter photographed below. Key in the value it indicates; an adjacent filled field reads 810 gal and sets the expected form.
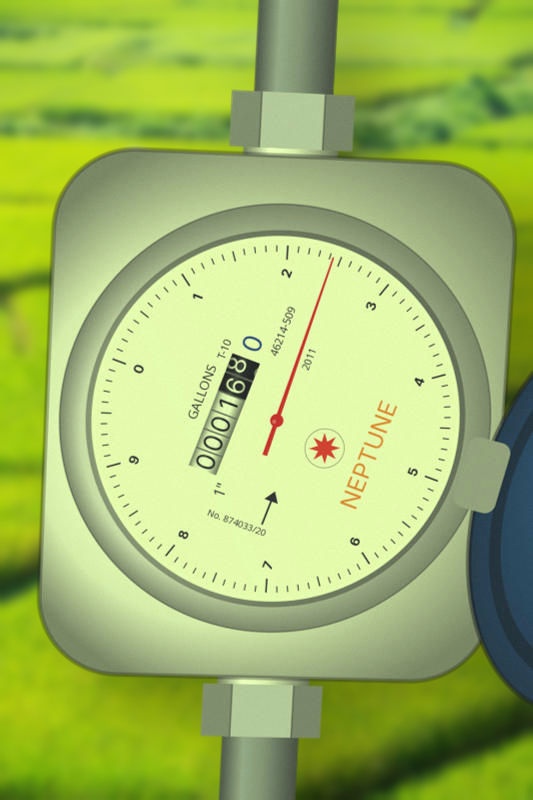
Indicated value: 1682.4 gal
